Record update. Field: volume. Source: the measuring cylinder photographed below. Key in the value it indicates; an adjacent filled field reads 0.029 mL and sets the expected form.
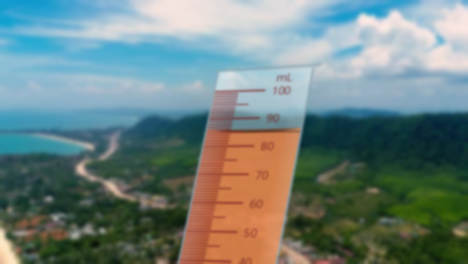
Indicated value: 85 mL
